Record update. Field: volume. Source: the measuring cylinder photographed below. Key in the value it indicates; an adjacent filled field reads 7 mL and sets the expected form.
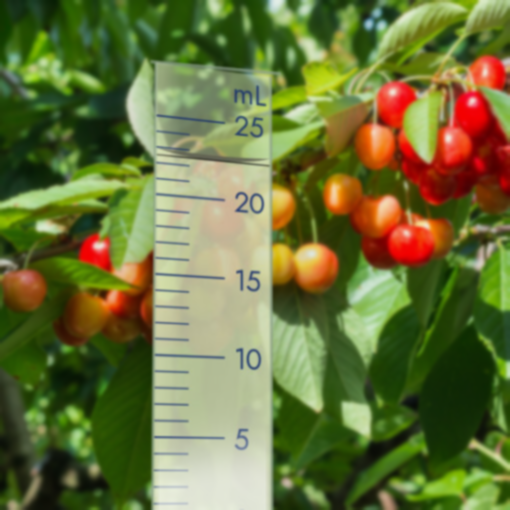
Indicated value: 22.5 mL
